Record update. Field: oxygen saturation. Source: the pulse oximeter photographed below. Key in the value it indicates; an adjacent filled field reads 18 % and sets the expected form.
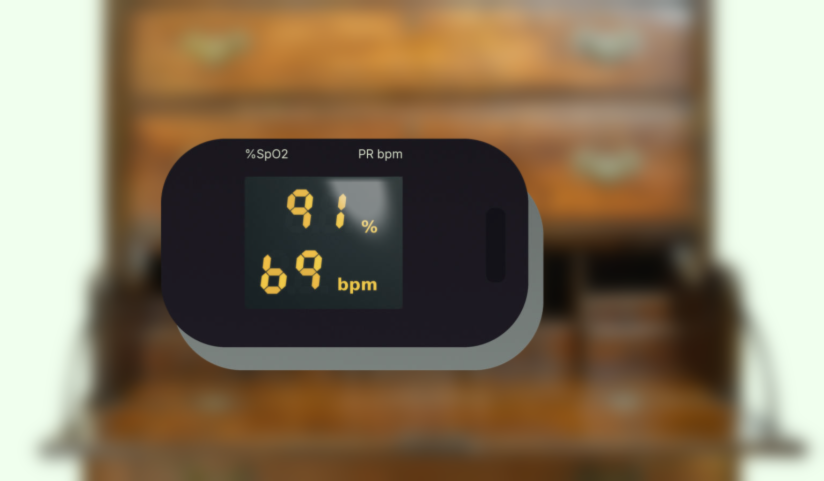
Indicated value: 91 %
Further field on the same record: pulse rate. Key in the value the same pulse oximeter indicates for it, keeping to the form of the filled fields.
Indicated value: 69 bpm
